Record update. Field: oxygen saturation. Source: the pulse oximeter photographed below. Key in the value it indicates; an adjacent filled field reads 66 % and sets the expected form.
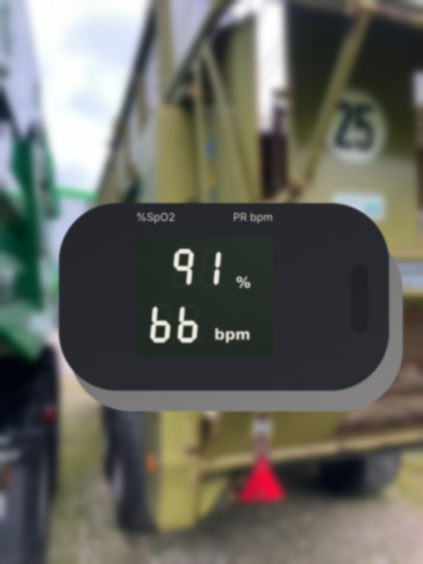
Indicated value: 91 %
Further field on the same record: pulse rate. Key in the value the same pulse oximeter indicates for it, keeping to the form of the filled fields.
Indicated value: 66 bpm
